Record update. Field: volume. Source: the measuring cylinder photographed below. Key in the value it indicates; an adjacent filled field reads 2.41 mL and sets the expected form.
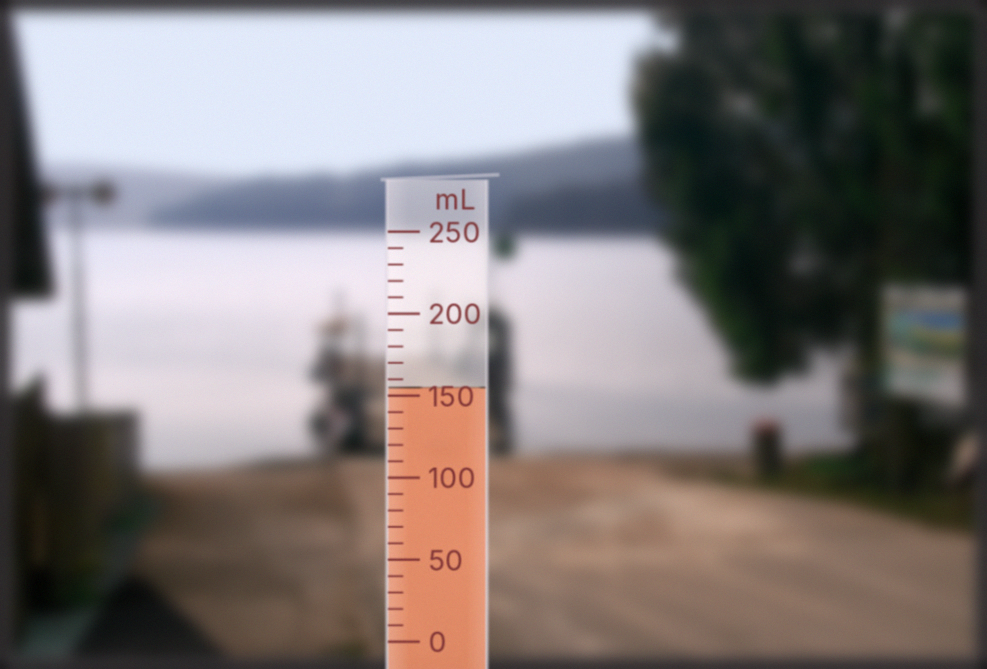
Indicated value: 155 mL
